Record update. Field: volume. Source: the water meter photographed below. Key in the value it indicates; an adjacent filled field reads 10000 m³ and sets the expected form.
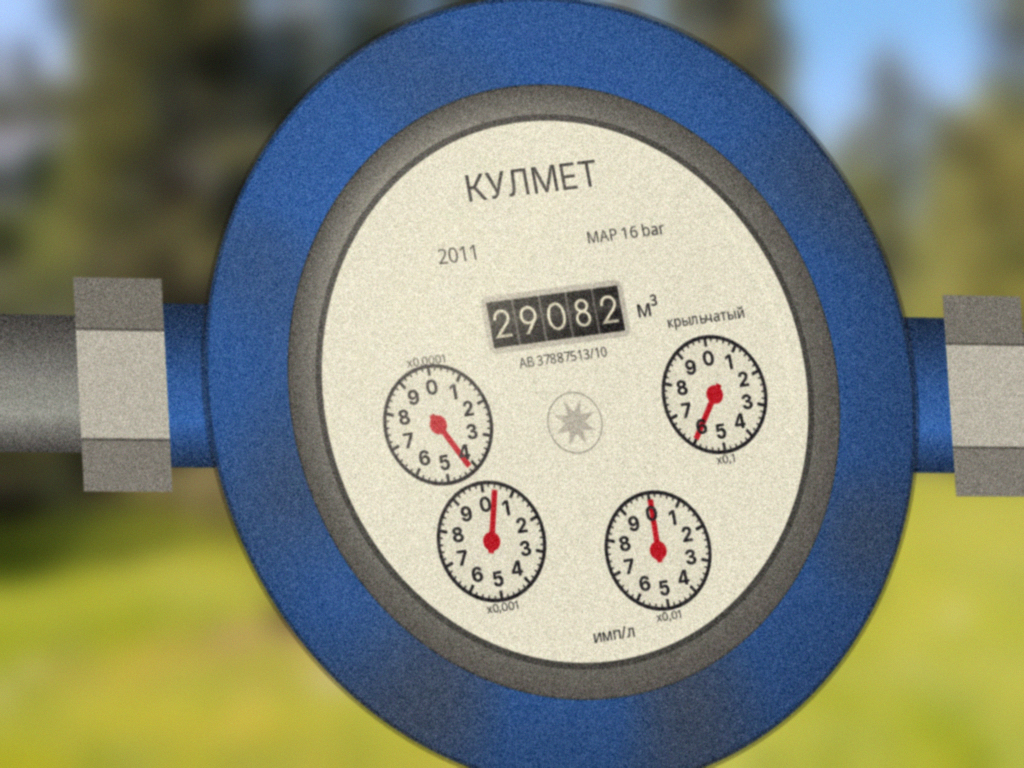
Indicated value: 29082.6004 m³
